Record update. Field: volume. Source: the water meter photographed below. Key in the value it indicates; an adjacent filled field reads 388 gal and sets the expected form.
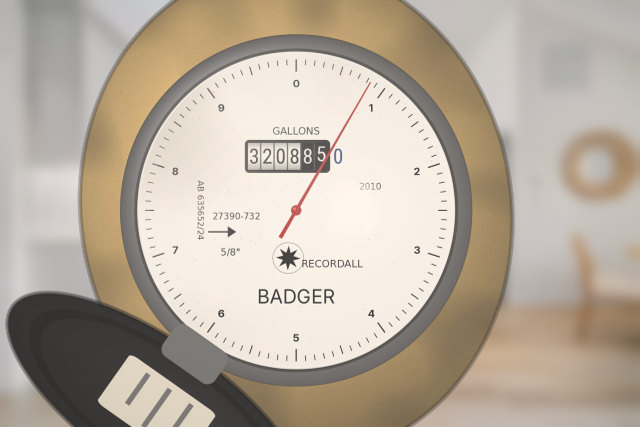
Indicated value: 3208850.8 gal
